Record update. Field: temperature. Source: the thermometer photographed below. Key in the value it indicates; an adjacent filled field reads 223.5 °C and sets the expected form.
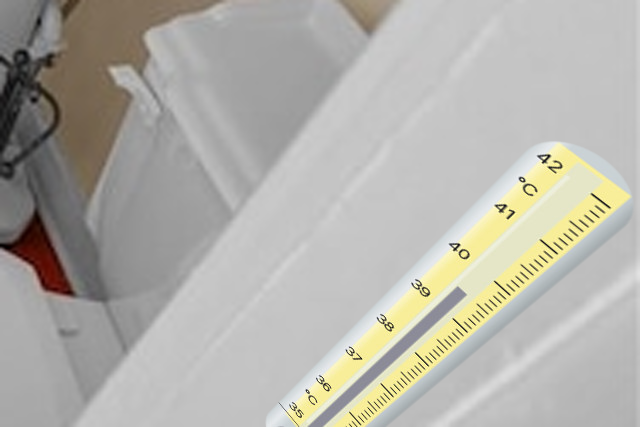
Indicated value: 39.5 °C
